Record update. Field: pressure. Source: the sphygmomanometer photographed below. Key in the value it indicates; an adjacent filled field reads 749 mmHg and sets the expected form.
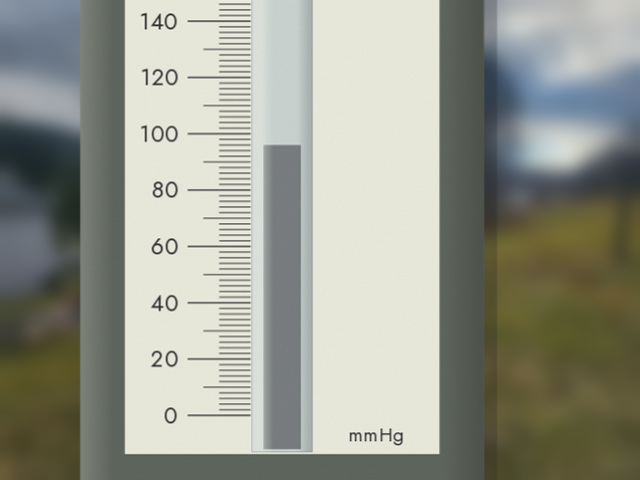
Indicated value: 96 mmHg
